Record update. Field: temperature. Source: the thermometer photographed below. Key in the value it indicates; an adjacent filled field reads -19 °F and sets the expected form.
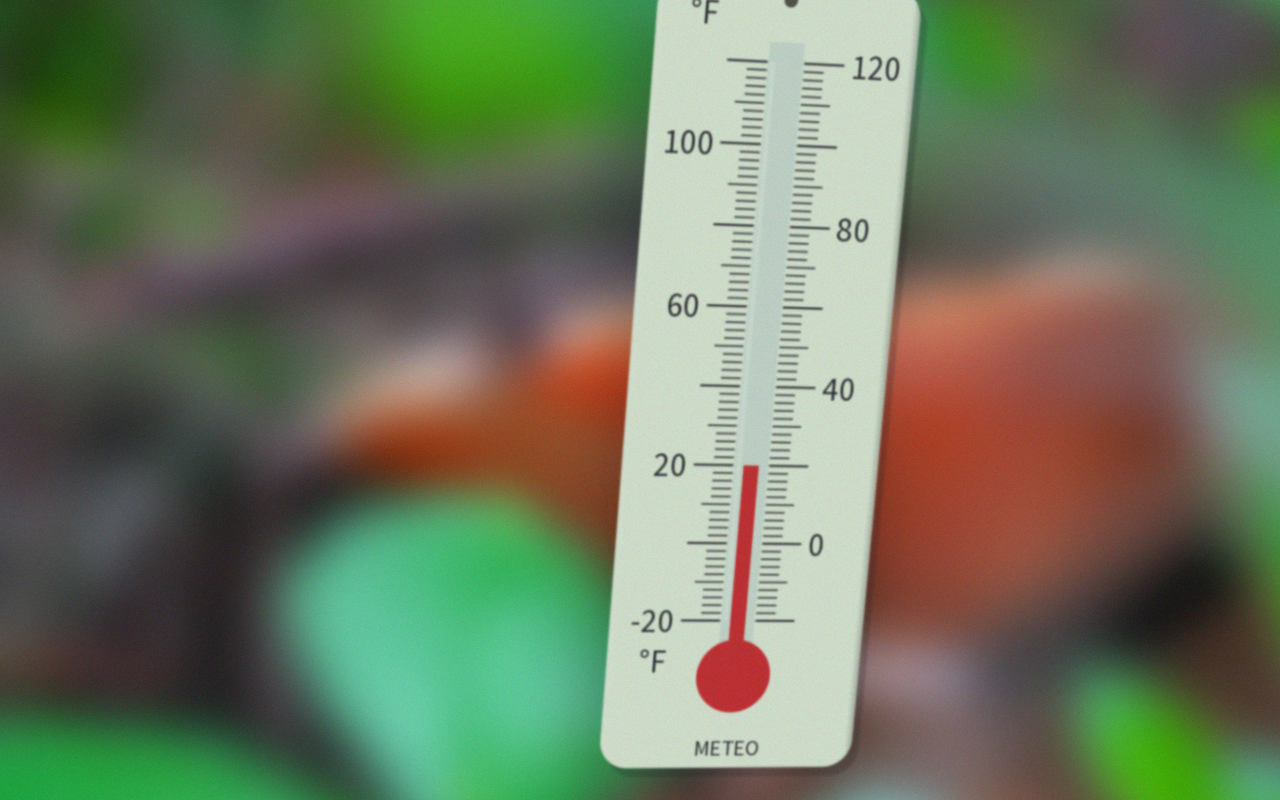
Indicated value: 20 °F
